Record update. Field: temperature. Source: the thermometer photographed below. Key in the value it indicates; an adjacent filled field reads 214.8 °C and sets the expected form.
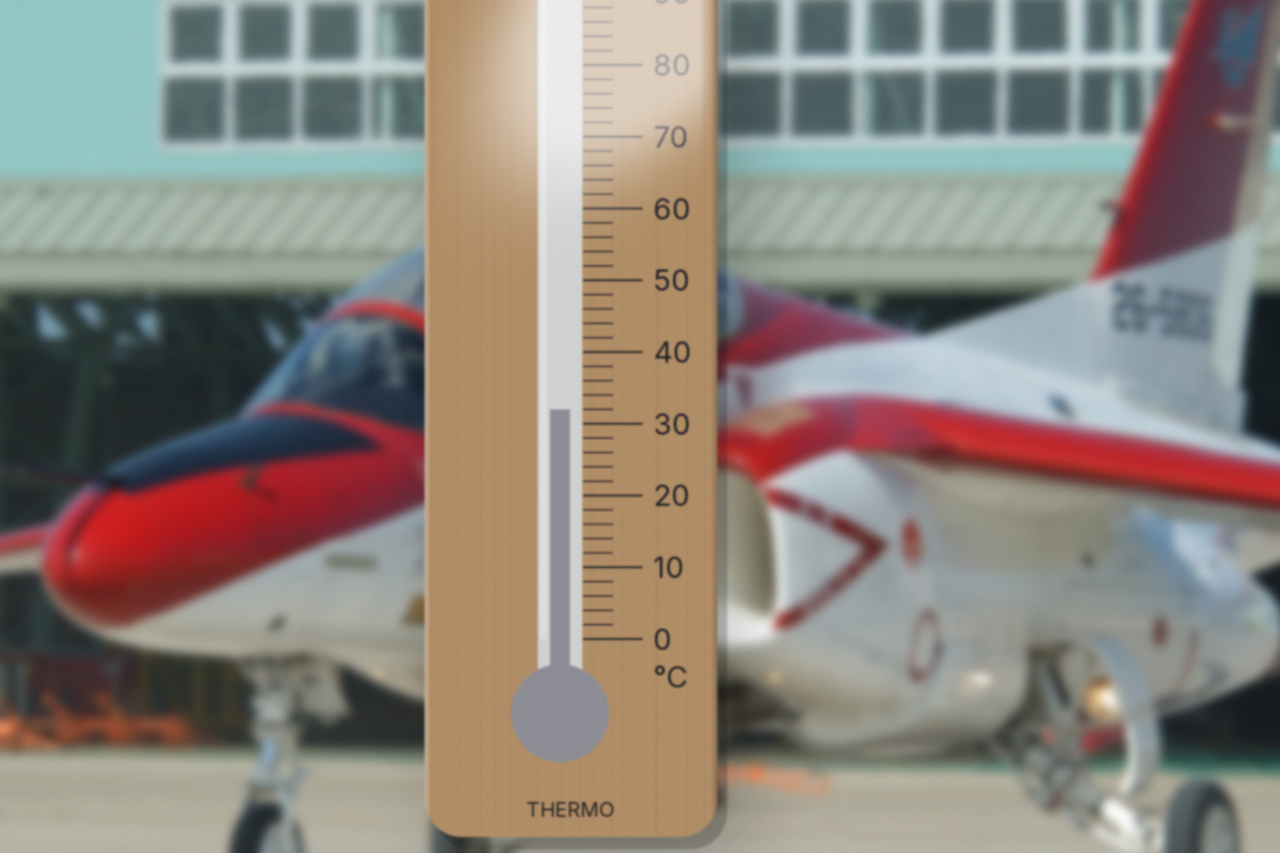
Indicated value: 32 °C
